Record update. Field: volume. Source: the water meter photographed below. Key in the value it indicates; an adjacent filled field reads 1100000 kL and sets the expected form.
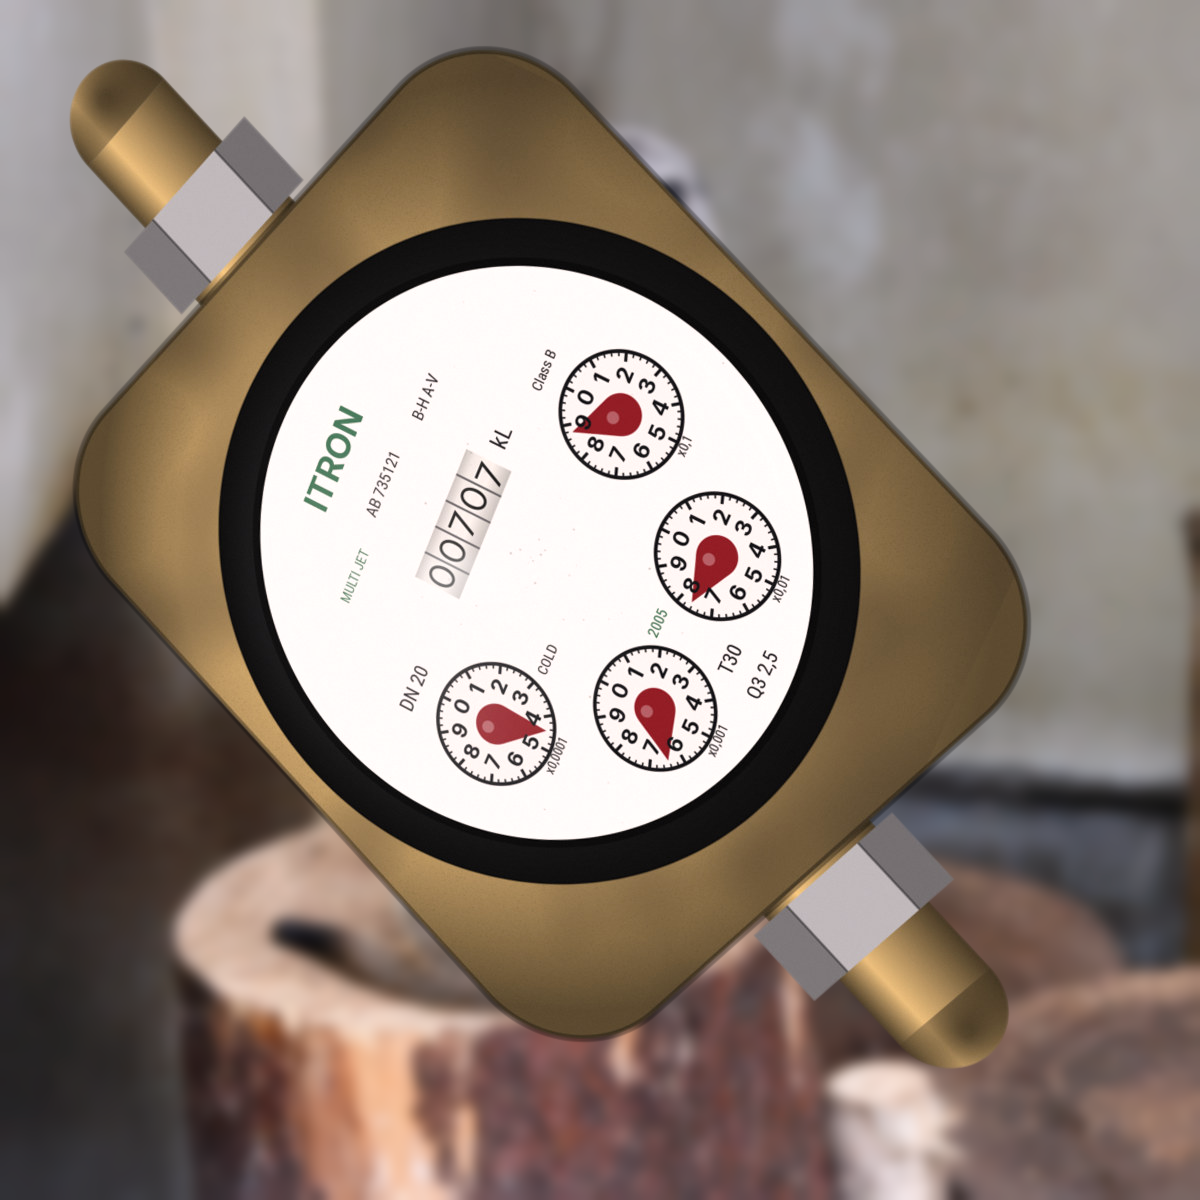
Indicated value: 706.8764 kL
